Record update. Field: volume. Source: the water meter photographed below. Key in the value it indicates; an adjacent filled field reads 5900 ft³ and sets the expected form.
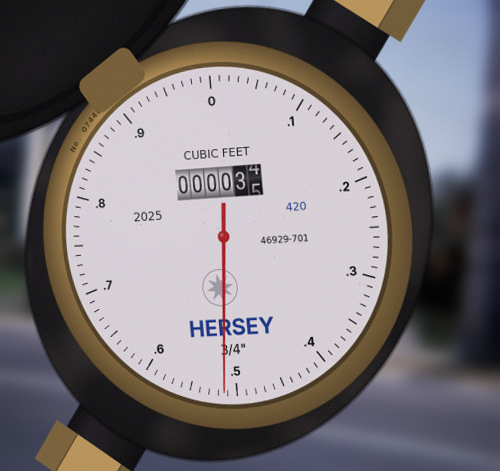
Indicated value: 34.51 ft³
